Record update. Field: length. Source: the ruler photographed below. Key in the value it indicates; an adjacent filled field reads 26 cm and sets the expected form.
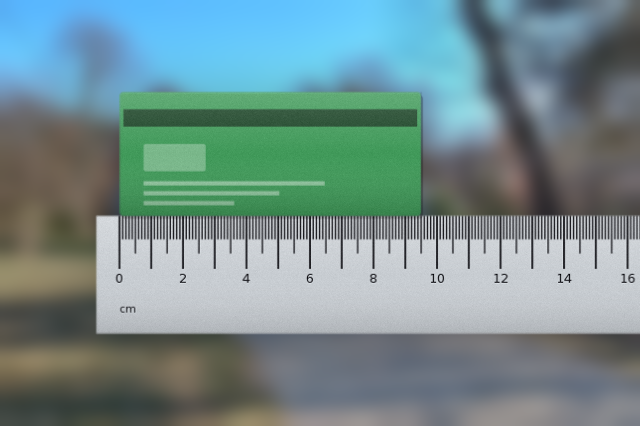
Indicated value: 9.5 cm
